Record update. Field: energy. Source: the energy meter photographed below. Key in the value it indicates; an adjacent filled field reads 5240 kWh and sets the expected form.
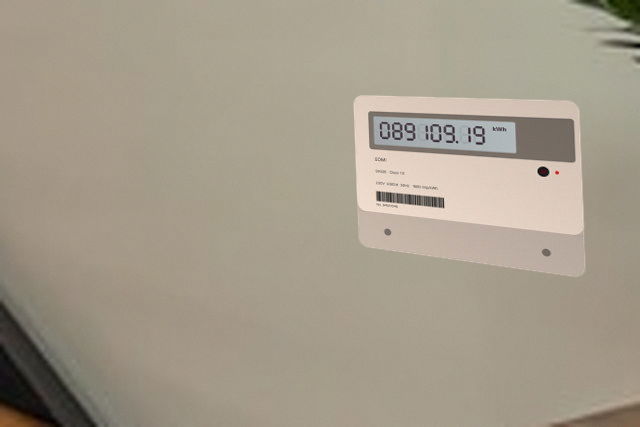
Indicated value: 89109.19 kWh
